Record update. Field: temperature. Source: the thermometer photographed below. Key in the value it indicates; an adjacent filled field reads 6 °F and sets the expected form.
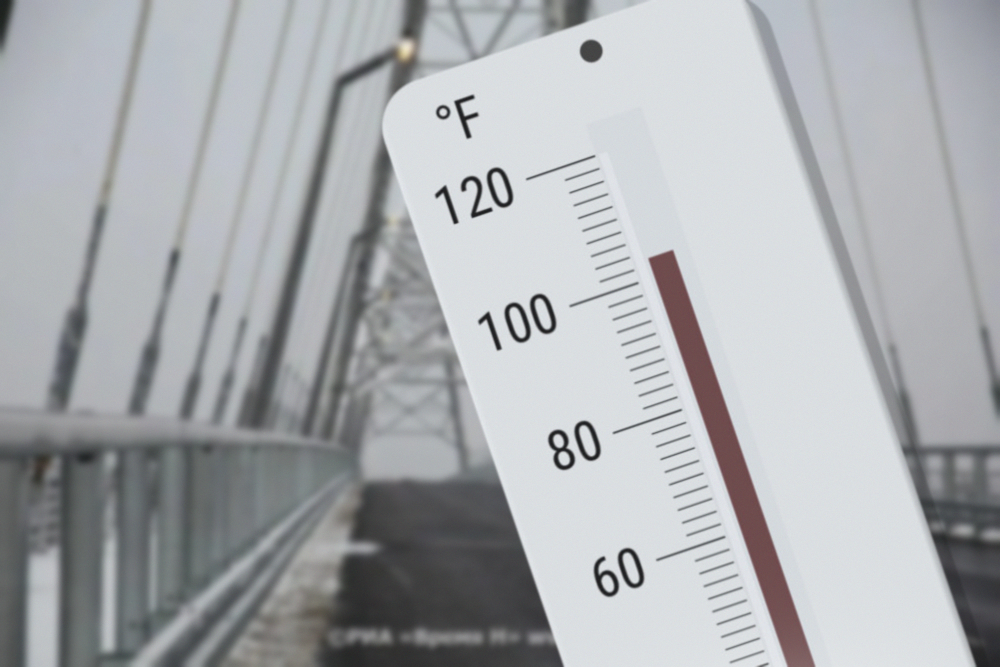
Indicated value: 103 °F
